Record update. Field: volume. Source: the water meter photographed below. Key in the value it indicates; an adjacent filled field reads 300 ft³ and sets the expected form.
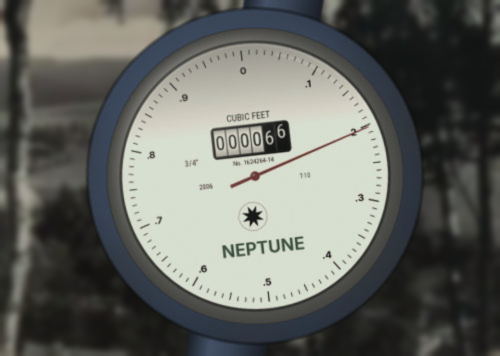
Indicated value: 66.20 ft³
